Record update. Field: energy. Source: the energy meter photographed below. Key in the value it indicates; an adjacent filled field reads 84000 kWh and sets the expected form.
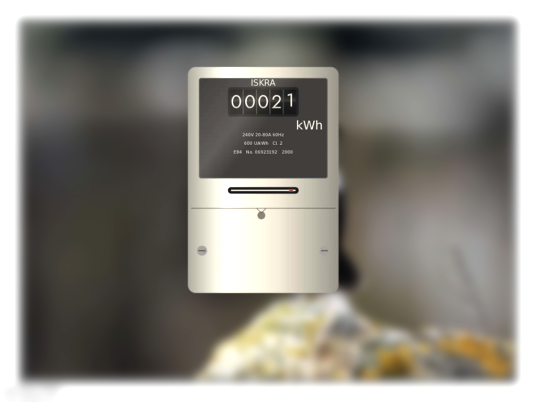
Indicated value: 21 kWh
